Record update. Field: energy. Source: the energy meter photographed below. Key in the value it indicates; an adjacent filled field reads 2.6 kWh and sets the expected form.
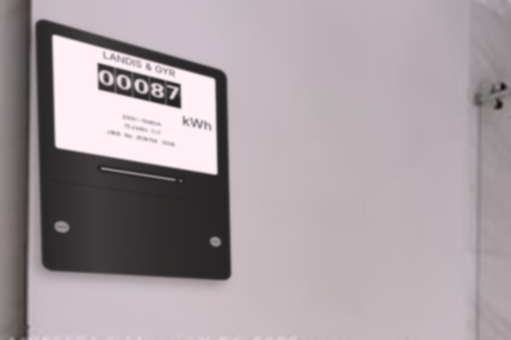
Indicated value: 87 kWh
